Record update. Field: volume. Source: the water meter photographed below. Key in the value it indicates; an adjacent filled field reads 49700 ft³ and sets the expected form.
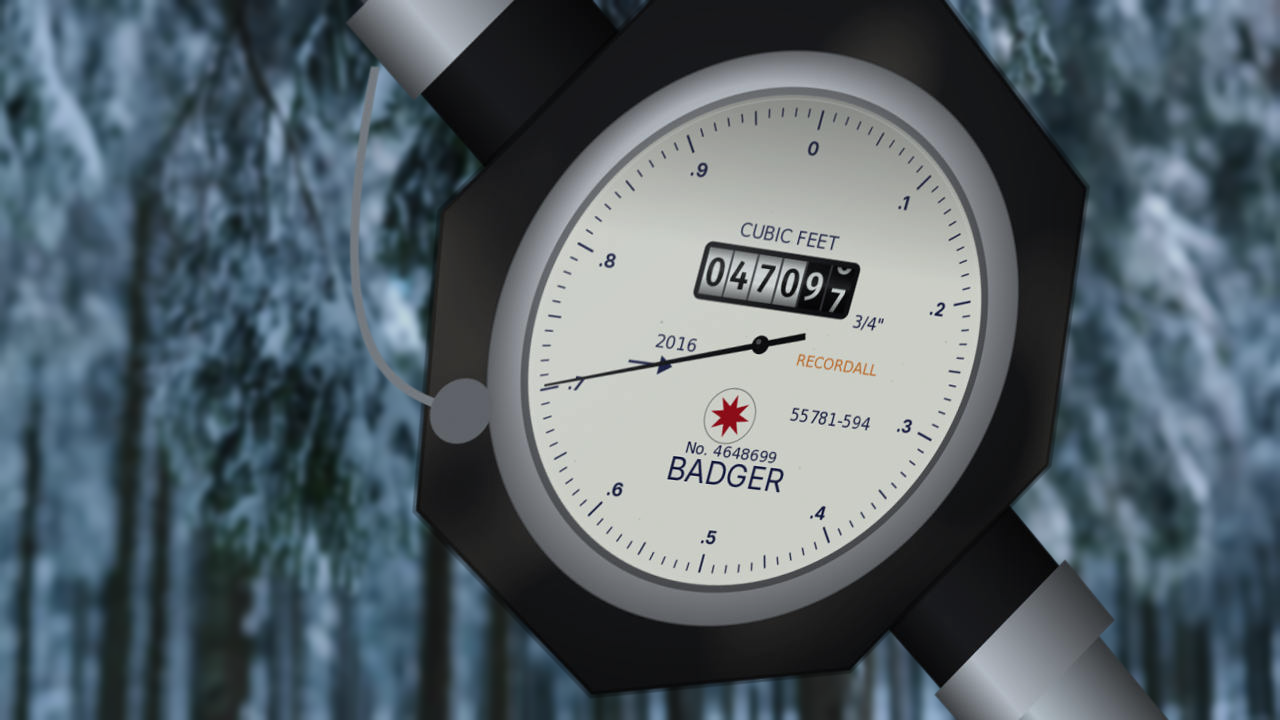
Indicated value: 47096.70 ft³
